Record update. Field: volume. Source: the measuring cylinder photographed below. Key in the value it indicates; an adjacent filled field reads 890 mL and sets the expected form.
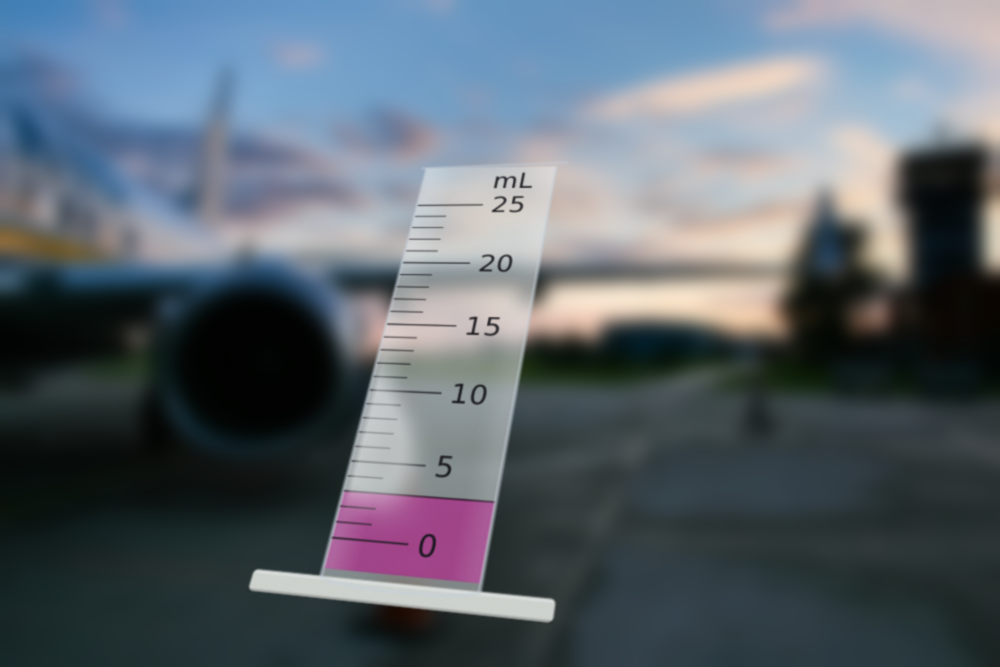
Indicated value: 3 mL
